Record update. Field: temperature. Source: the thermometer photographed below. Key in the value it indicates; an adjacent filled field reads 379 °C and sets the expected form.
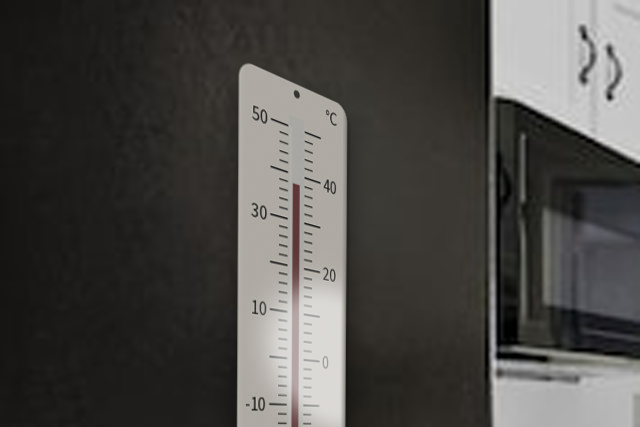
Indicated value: 38 °C
